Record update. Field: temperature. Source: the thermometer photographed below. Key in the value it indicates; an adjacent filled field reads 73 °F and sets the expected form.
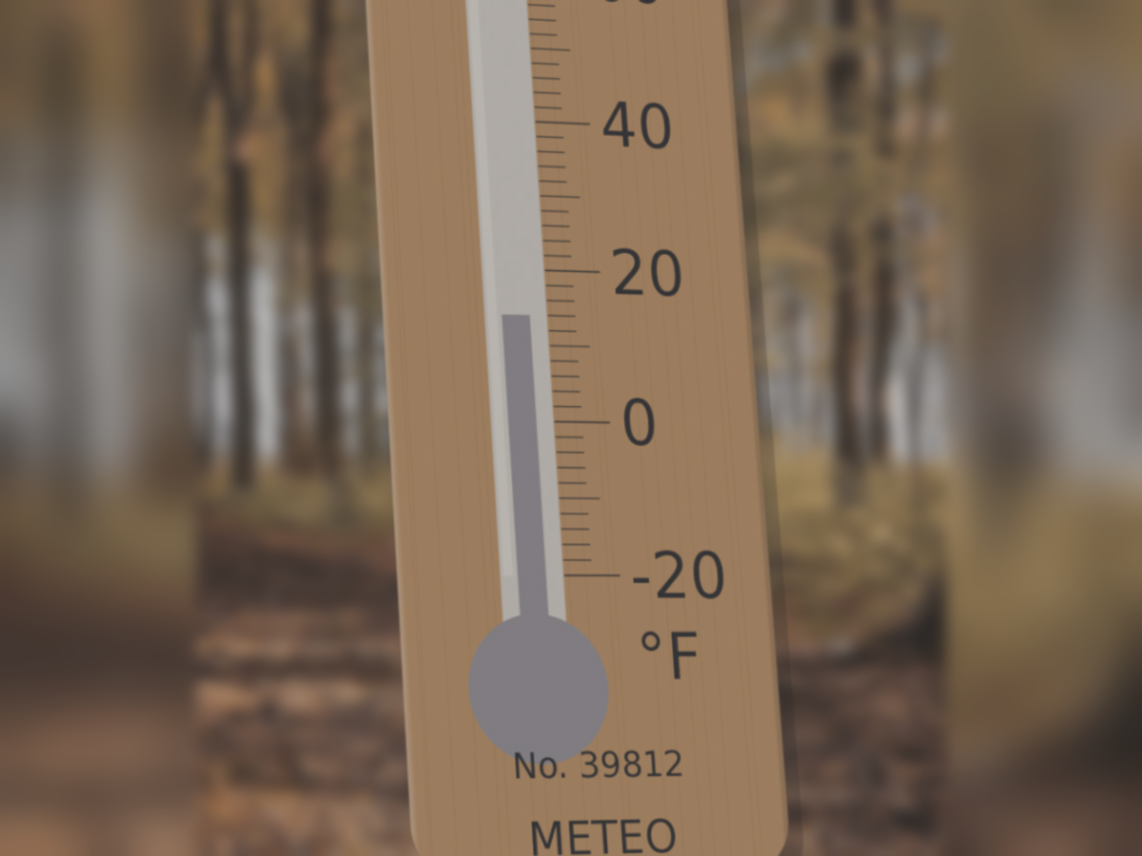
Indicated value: 14 °F
